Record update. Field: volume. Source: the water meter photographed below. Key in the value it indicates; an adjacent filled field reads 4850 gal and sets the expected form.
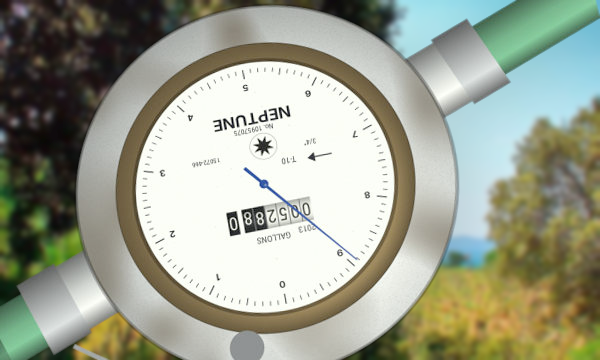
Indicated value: 52878.9 gal
